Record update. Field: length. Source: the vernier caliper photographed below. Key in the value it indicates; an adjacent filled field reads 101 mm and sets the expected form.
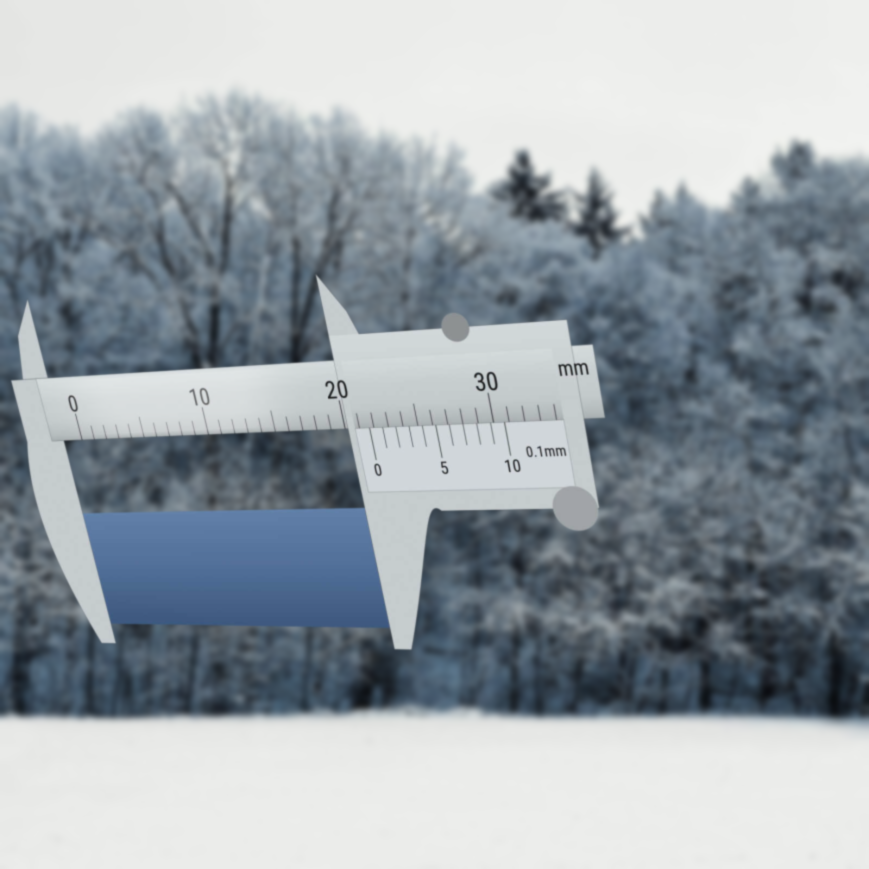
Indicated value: 21.7 mm
